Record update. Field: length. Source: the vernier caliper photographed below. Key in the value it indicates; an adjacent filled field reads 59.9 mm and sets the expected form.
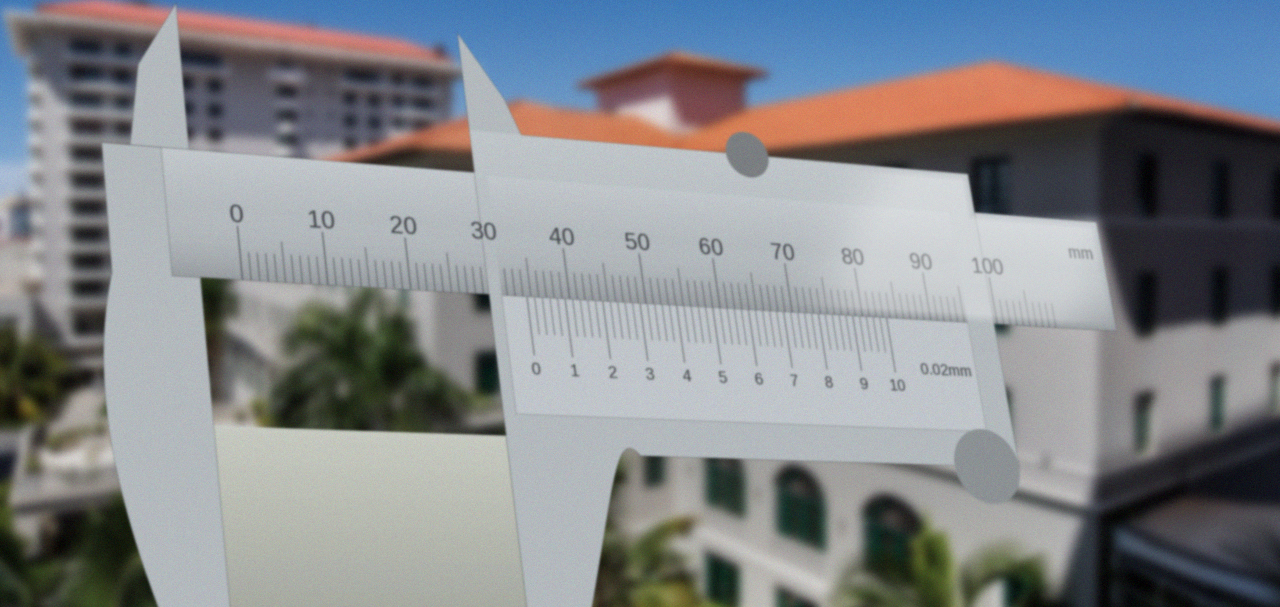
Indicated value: 34.5 mm
